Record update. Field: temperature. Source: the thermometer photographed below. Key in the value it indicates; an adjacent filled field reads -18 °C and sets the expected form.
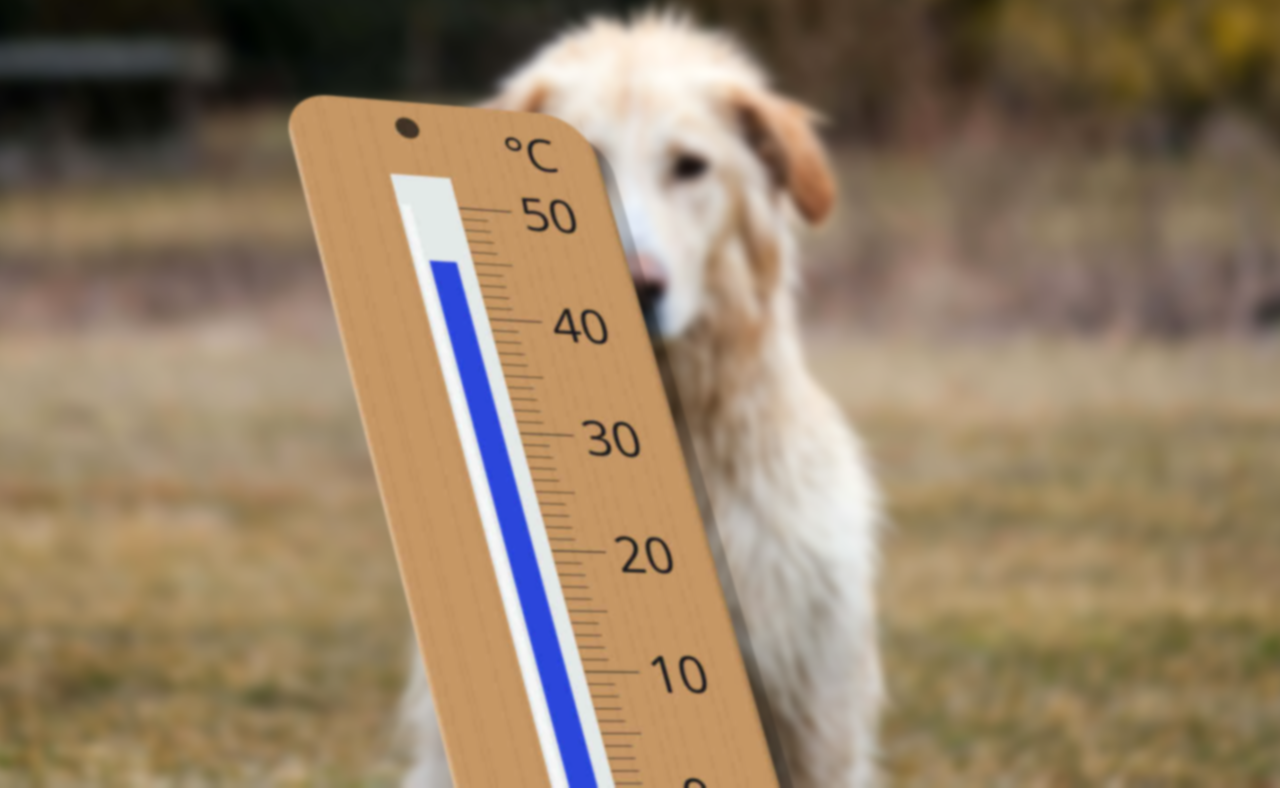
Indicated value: 45 °C
